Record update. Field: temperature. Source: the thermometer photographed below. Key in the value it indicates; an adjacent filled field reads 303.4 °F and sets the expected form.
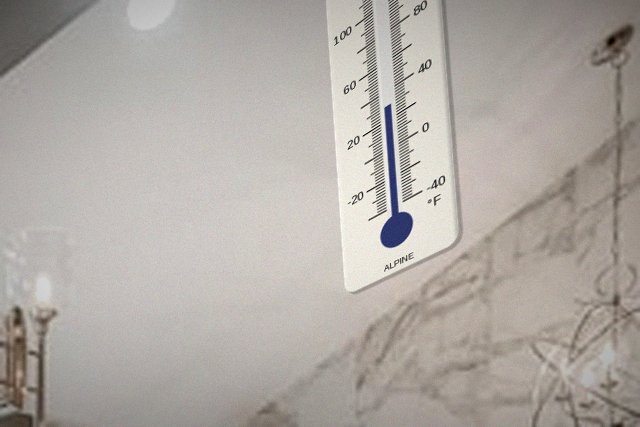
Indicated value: 30 °F
